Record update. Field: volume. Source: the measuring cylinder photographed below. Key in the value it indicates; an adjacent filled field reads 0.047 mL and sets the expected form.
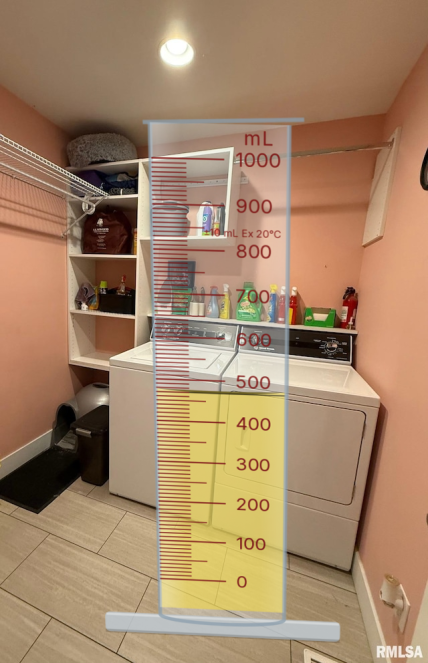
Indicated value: 470 mL
